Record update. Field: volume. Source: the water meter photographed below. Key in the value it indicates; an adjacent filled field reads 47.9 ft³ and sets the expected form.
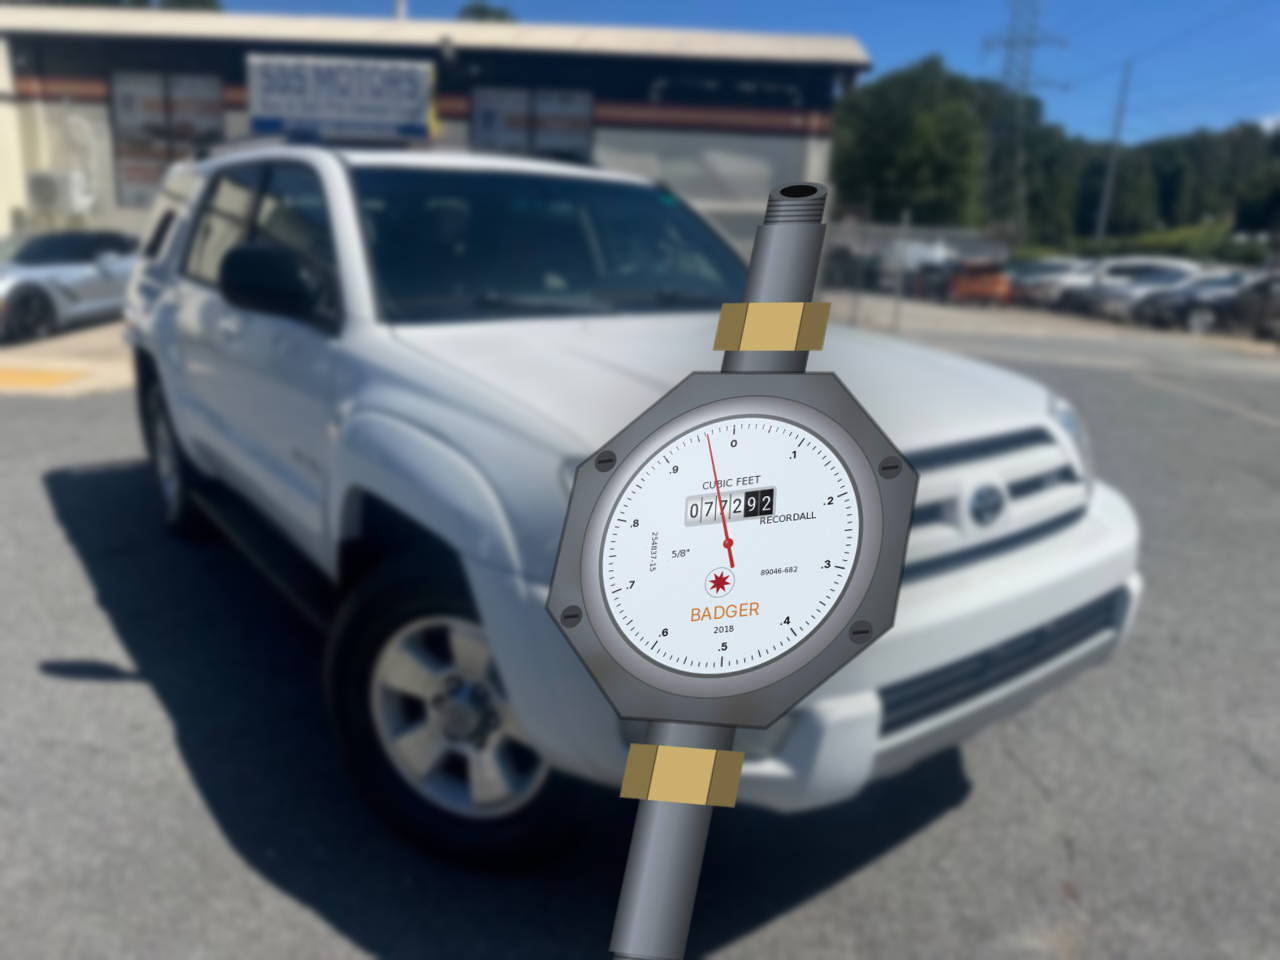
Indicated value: 77291.96 ft³
